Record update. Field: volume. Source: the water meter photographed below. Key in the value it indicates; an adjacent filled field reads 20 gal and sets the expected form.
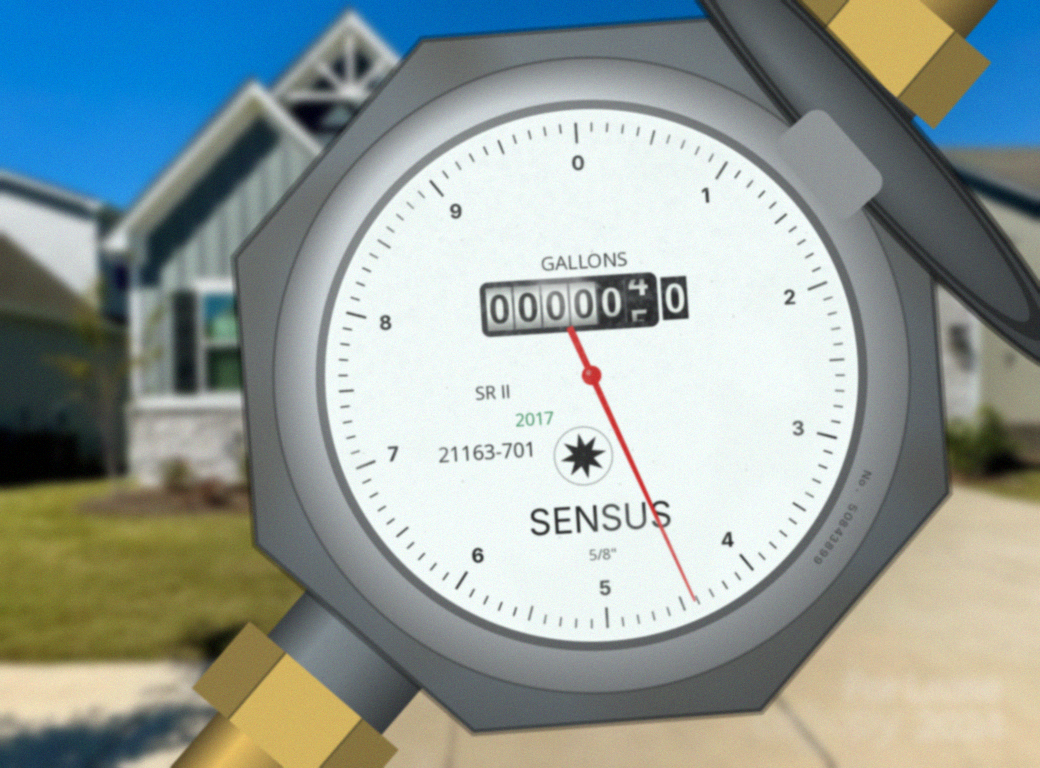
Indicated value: 44.4 gal
